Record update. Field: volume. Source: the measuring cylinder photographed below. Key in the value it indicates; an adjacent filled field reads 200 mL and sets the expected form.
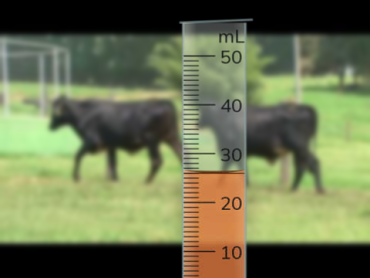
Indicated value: 26 mL
